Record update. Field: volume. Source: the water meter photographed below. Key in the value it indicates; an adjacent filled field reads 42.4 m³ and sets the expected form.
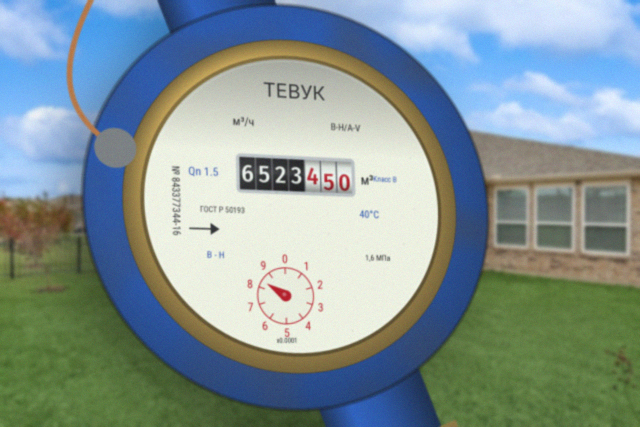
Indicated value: 6523.4498 m³
